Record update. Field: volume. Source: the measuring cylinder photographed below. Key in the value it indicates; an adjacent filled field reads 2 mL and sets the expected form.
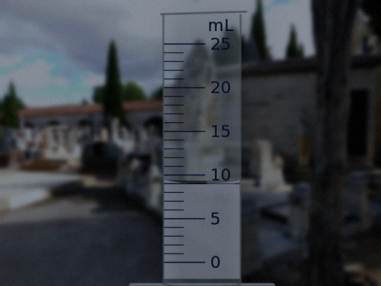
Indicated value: 9 mL
